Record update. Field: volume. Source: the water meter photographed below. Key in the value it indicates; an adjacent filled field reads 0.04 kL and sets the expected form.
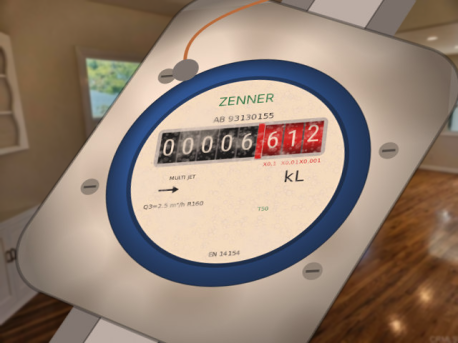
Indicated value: 6.612 kL
